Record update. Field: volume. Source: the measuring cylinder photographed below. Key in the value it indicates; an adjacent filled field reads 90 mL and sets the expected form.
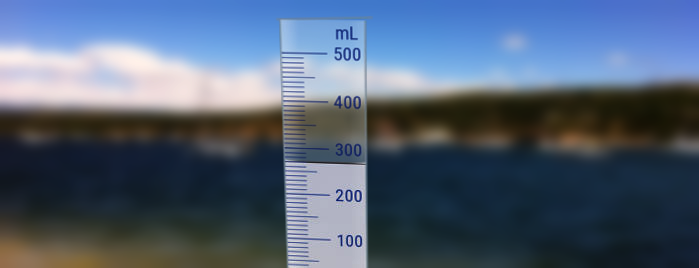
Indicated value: 270 mL
